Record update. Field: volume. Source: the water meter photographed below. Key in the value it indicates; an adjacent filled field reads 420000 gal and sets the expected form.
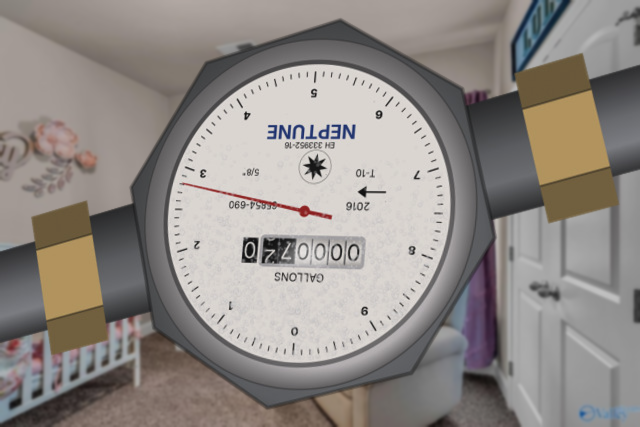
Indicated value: 722.8 gal
